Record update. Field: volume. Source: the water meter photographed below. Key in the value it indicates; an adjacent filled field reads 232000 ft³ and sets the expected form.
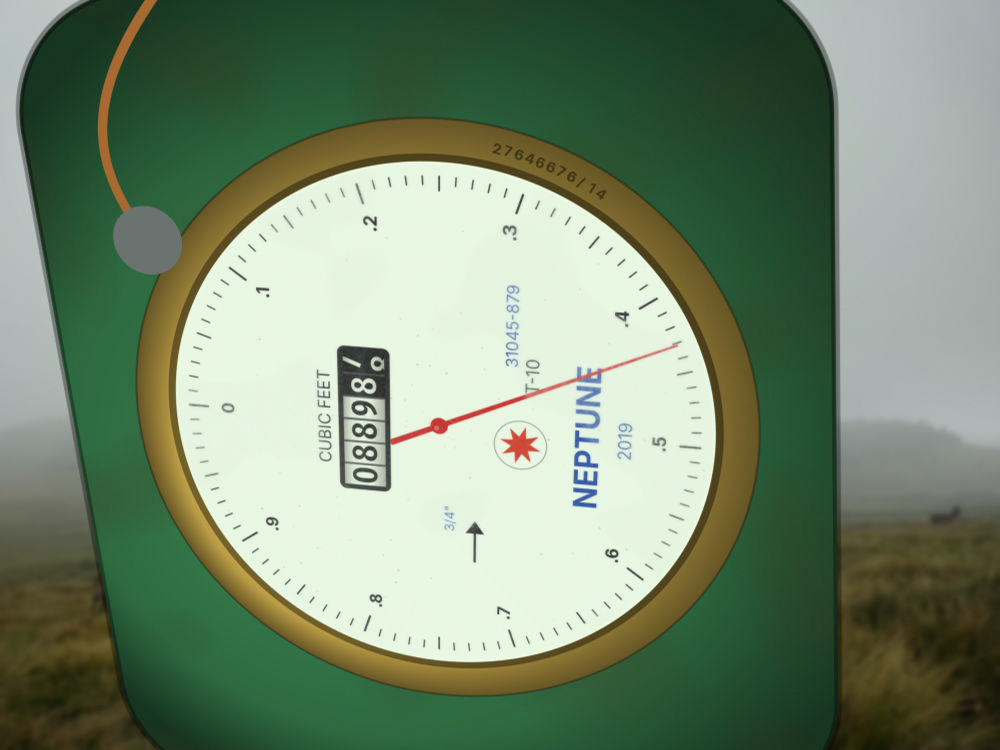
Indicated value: 88987.43 ft³
